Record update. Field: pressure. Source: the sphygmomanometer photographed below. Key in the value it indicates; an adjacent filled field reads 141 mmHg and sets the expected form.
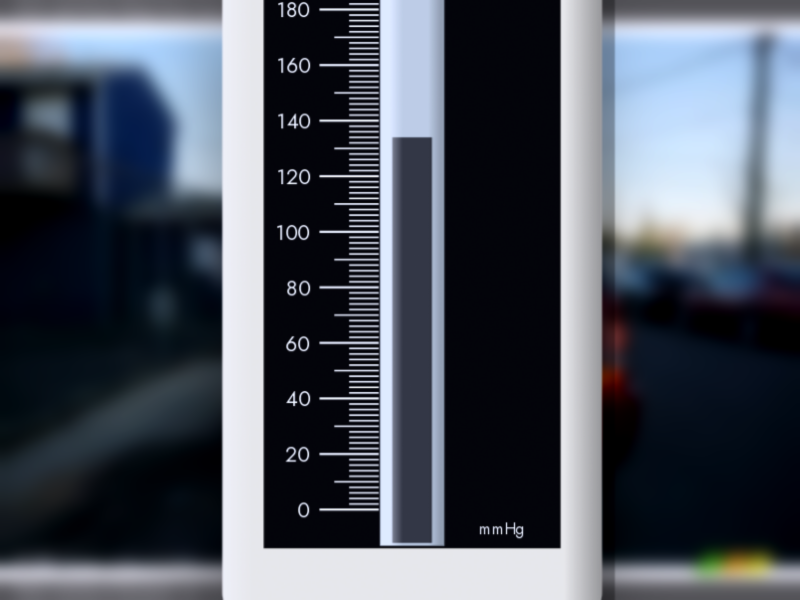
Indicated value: 134 mmHg
